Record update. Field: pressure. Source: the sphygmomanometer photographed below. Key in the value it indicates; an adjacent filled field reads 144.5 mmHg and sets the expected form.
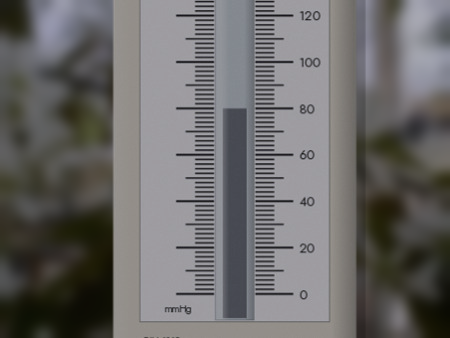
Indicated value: 80 mmHg
